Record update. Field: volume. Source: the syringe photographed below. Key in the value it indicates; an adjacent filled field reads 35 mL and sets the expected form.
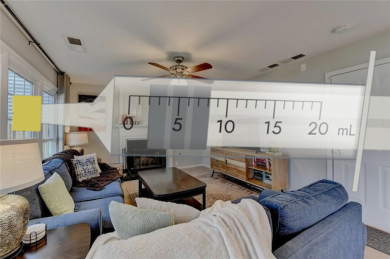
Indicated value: 2 mL
